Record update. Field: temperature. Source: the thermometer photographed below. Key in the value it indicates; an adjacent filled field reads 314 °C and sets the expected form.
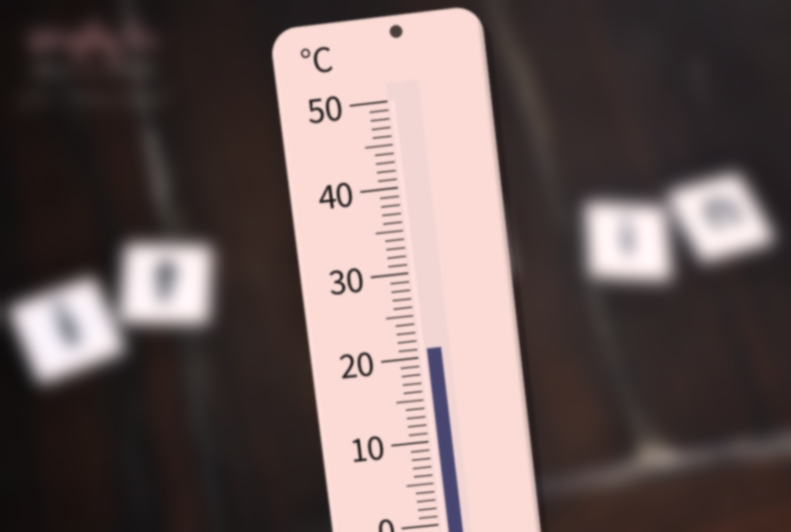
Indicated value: 21 °C
